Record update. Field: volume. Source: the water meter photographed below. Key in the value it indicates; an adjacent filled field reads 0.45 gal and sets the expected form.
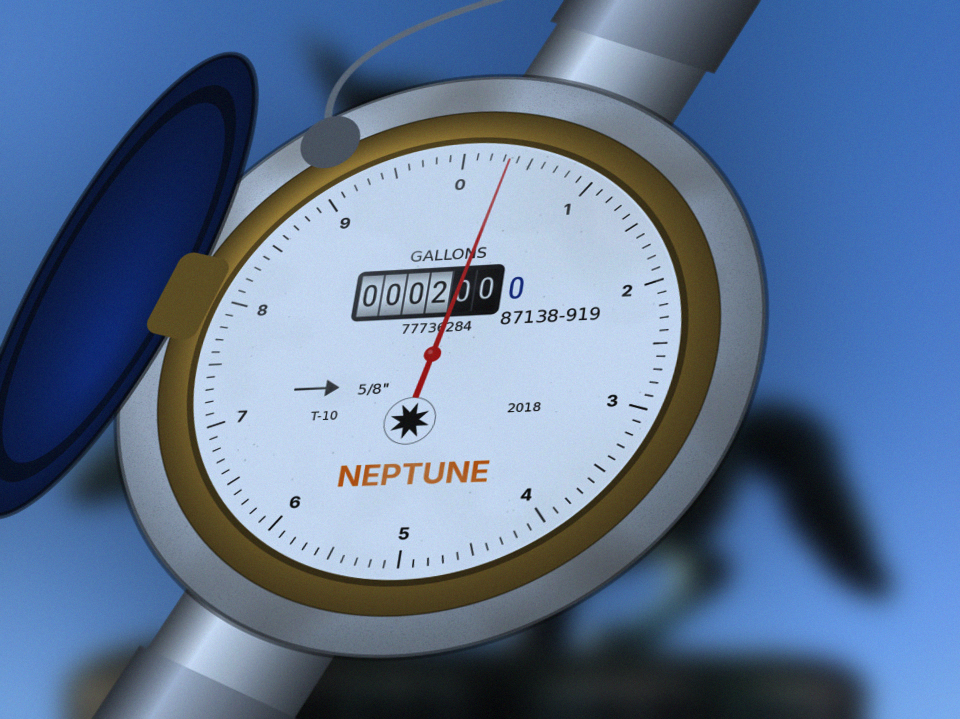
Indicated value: 2000.3 gal
